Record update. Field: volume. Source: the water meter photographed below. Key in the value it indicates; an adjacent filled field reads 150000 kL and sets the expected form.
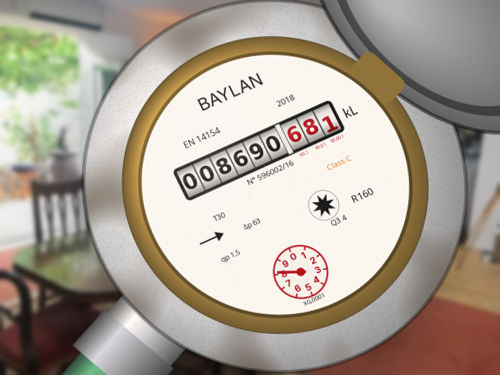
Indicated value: 8690.6808 kL
